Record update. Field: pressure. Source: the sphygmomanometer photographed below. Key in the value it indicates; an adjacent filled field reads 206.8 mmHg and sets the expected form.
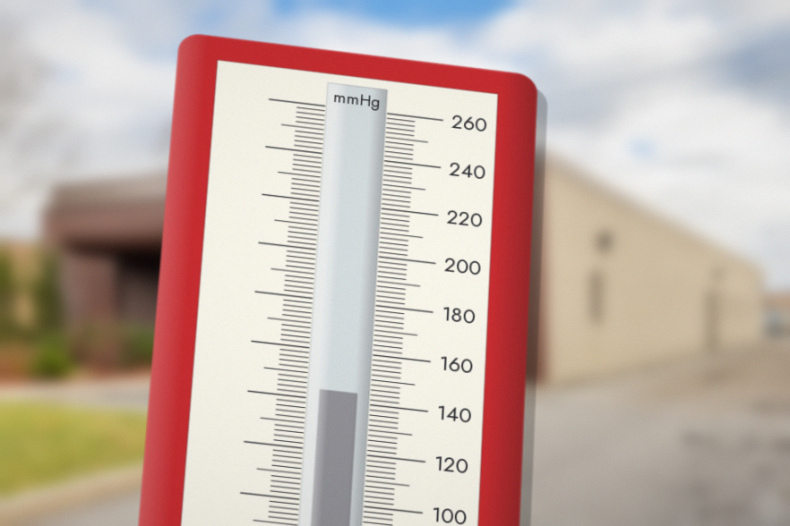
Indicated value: 144 mmHg
